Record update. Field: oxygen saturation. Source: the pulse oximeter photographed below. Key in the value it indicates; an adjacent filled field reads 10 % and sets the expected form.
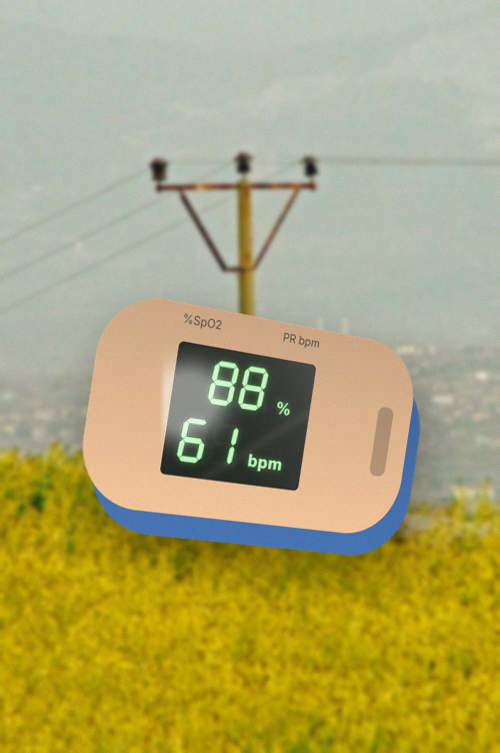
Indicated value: 88 %
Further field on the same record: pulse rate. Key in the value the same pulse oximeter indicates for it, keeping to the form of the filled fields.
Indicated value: 61 bpm
